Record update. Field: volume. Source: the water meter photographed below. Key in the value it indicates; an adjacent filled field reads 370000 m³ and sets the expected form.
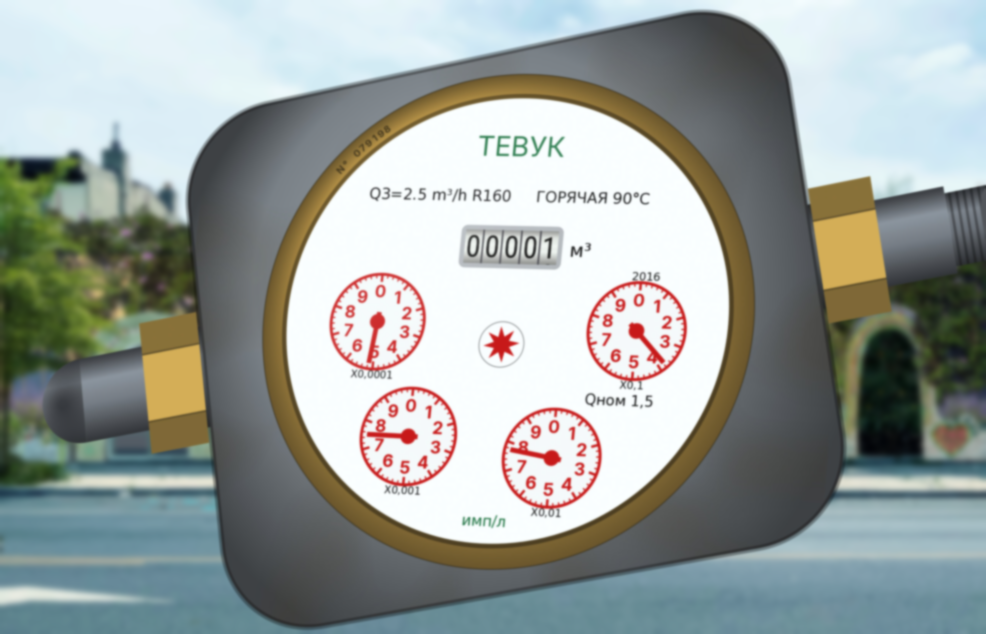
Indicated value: 1.3775 m³
